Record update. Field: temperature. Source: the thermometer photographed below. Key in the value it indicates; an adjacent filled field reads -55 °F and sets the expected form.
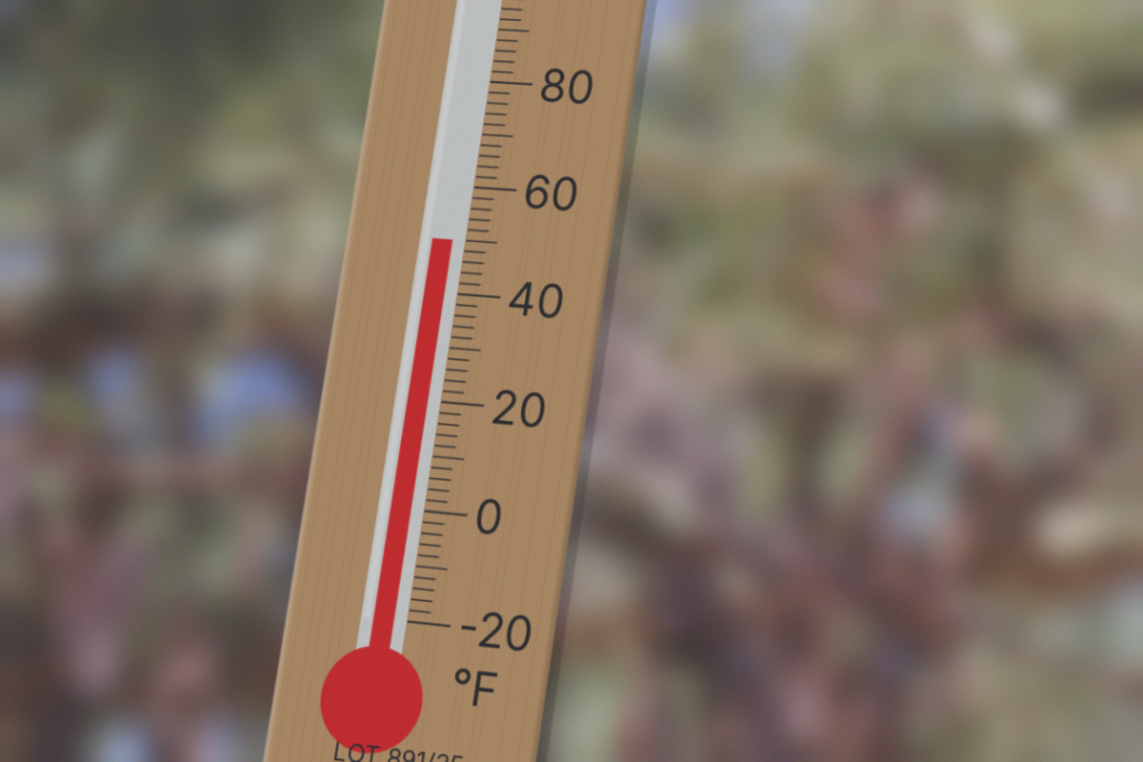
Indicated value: 50 °F
